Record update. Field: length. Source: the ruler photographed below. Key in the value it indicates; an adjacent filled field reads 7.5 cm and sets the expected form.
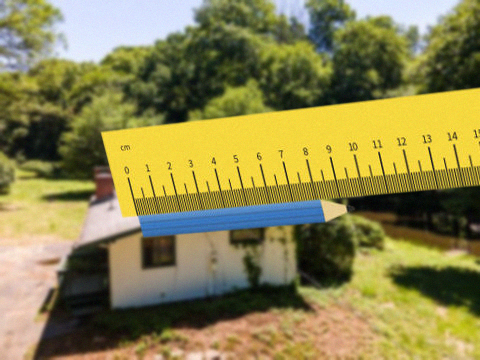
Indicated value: 9.5 cm
